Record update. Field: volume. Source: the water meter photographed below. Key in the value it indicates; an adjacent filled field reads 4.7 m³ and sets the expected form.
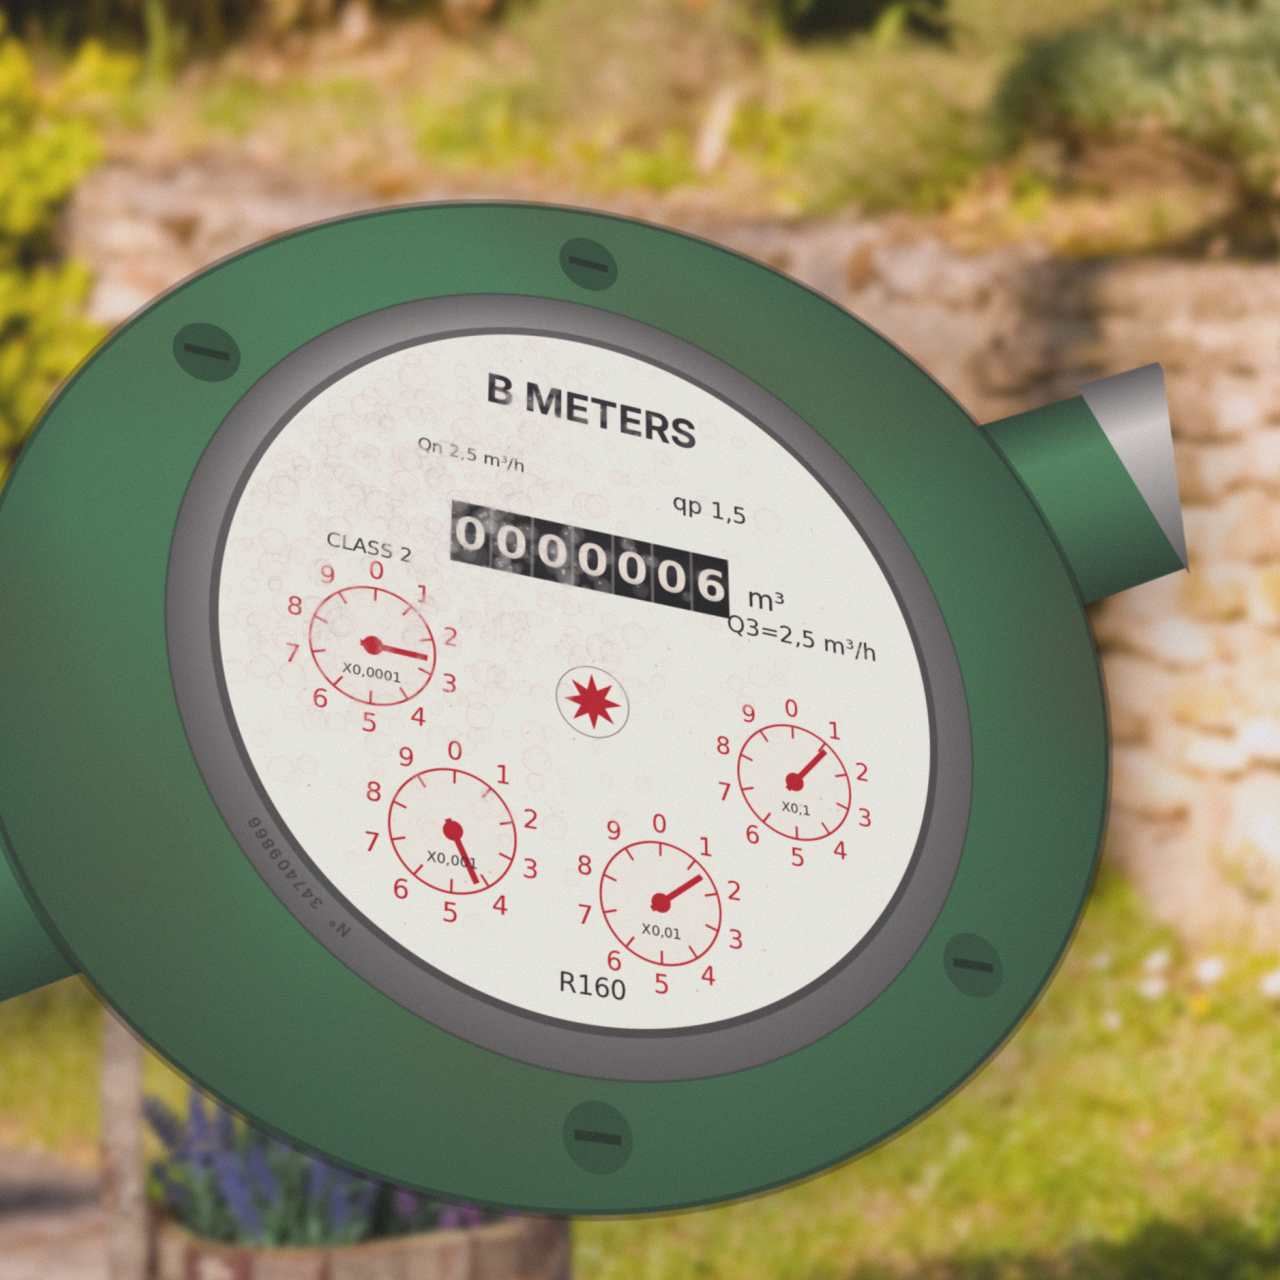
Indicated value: 6.1142 m³
